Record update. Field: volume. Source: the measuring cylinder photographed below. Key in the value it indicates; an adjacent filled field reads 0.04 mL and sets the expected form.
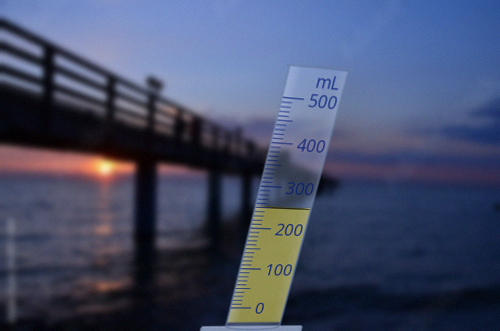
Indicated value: 250 mL
